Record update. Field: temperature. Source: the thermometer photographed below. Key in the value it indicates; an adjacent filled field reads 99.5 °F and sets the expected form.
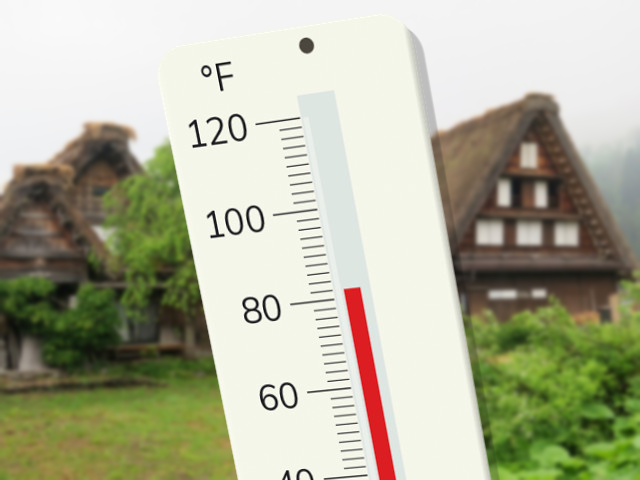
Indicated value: 82 °F
